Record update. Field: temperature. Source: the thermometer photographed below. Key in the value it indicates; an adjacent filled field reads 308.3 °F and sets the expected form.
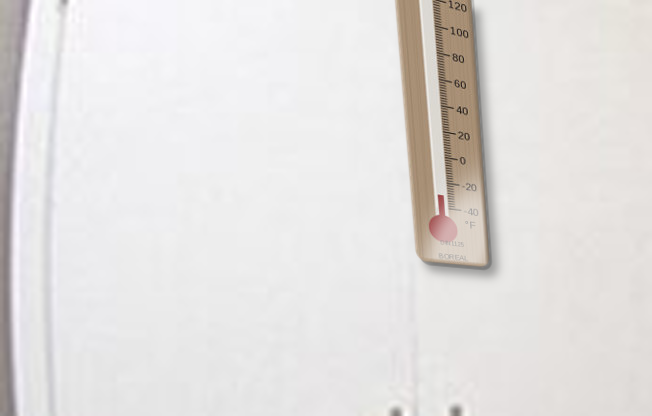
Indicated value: -30 °F
